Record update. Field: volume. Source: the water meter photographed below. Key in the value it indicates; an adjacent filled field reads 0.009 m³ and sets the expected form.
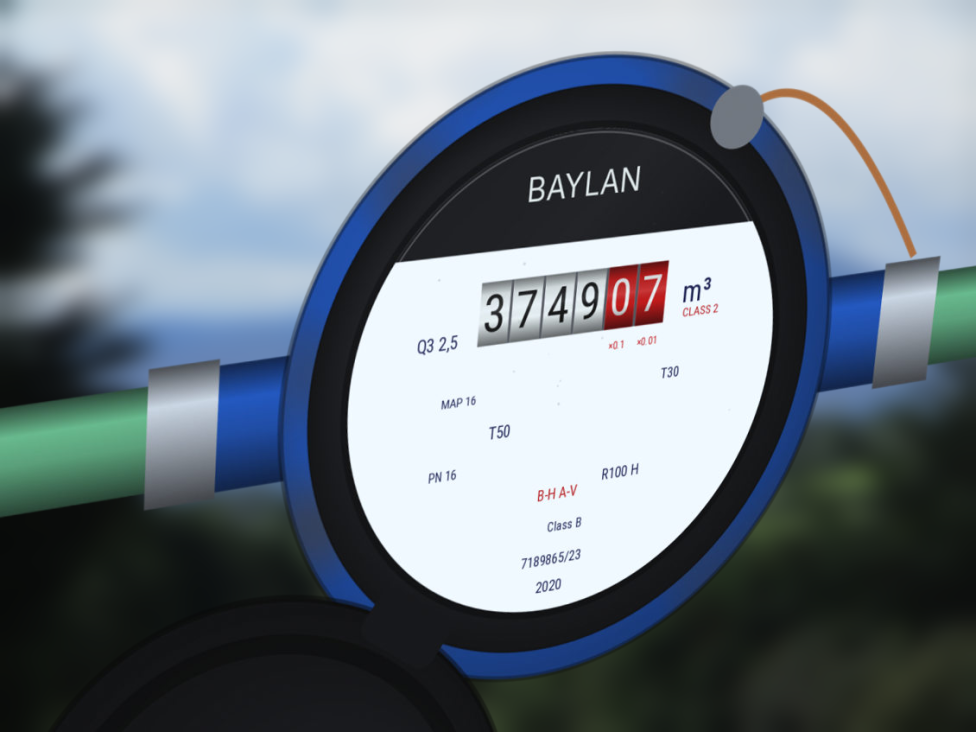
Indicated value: 3749.07 m³
